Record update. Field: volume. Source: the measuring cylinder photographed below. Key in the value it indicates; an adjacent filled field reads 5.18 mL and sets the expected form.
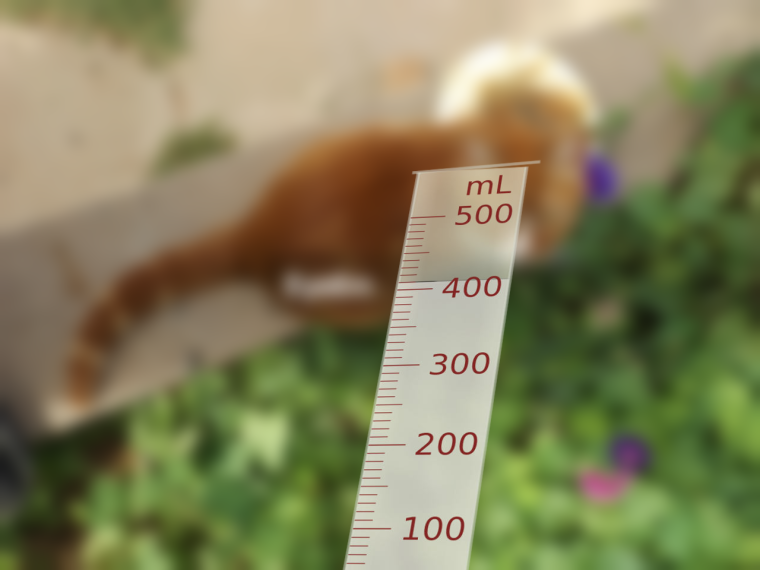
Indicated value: 410 mL
